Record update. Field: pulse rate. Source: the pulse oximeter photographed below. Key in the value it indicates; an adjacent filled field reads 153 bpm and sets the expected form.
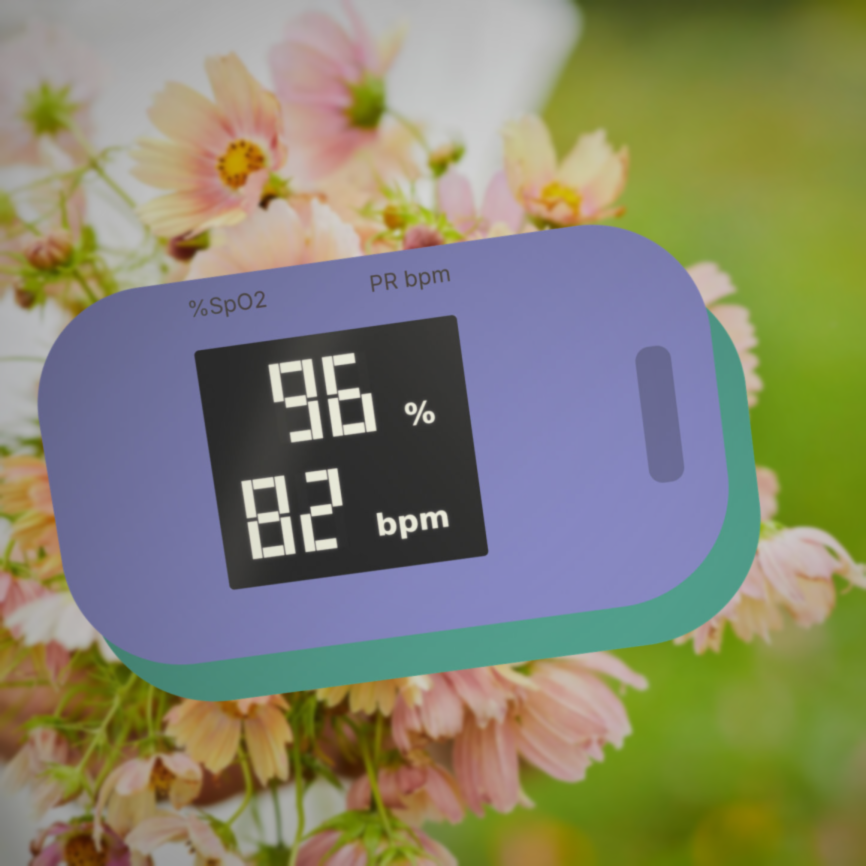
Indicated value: 82 bpm
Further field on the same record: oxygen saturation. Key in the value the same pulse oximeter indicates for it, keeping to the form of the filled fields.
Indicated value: 96 %
